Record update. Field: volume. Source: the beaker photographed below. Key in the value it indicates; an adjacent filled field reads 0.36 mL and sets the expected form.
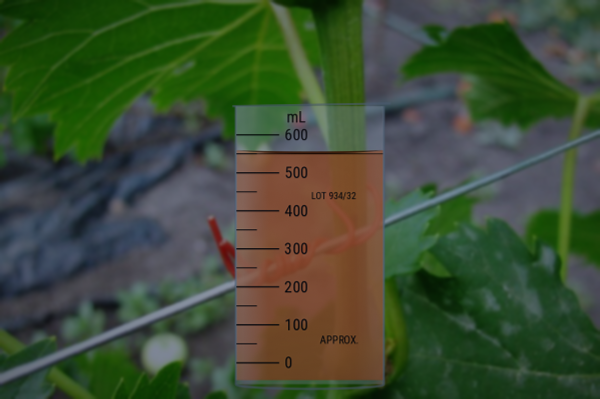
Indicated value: 550 mL
